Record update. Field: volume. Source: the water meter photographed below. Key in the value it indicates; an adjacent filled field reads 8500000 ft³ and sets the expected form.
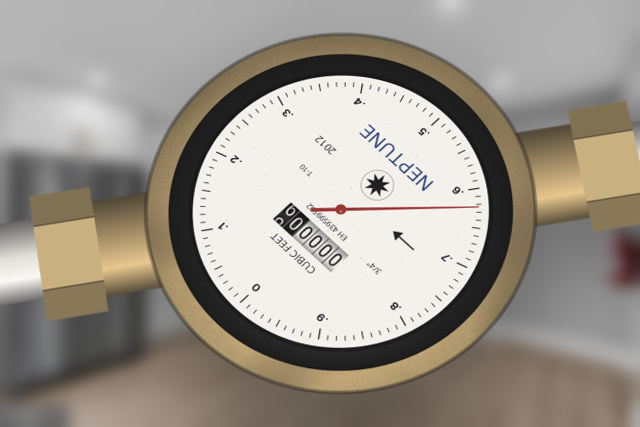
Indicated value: 8.62 ft³
